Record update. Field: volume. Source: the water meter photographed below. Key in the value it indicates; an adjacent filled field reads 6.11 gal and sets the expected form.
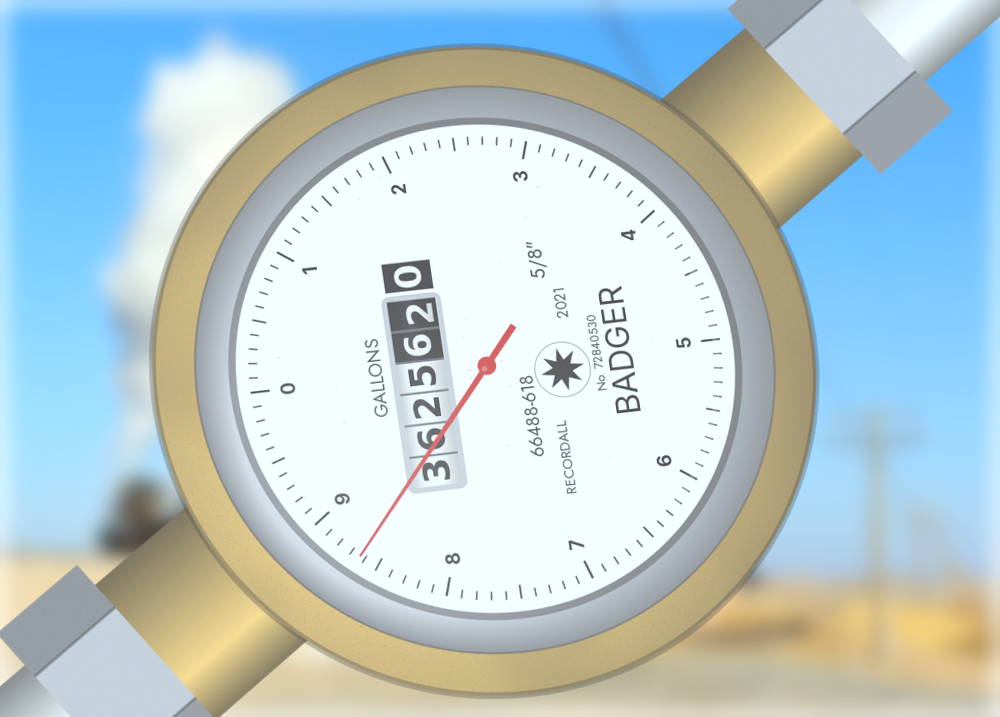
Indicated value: 3625618.6 gal
